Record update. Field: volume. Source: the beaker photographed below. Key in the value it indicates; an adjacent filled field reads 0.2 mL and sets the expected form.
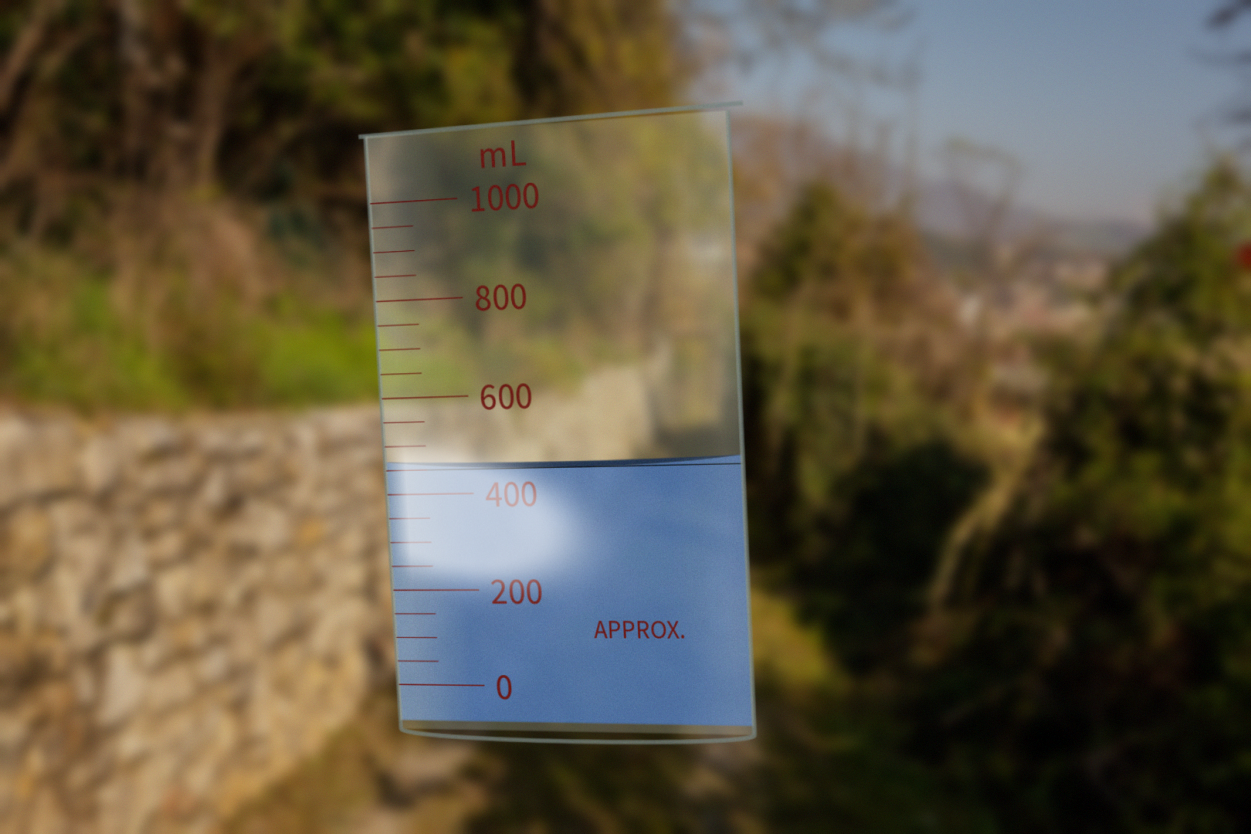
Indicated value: 450 mL
